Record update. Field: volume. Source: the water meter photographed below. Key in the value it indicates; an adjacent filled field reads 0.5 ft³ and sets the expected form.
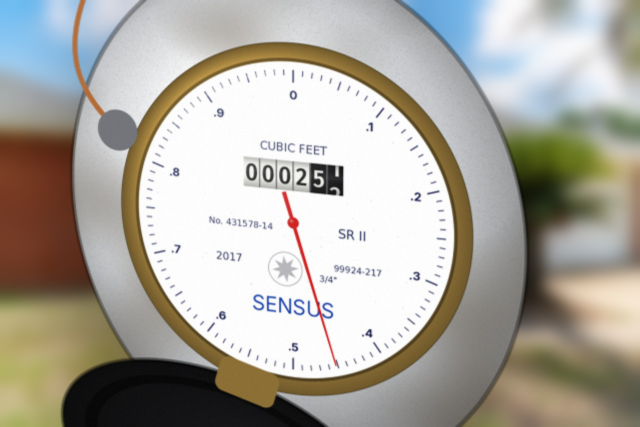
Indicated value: 251.45 ft³
